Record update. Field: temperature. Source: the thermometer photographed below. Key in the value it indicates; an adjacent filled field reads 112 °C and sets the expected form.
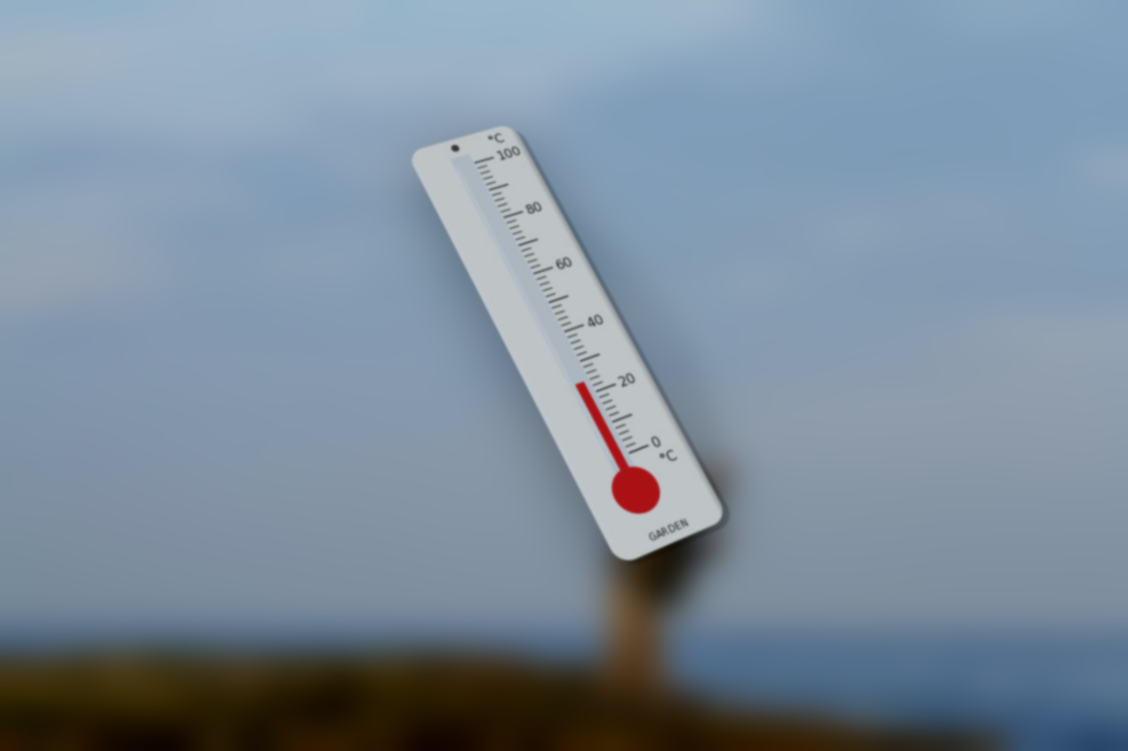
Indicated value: 24 °C
